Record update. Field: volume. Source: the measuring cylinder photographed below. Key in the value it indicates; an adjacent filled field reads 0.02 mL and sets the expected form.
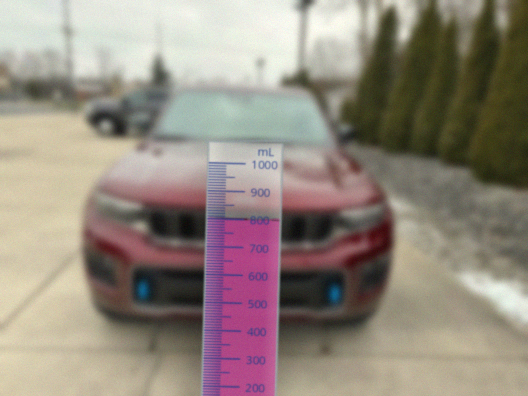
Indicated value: 800 mL
